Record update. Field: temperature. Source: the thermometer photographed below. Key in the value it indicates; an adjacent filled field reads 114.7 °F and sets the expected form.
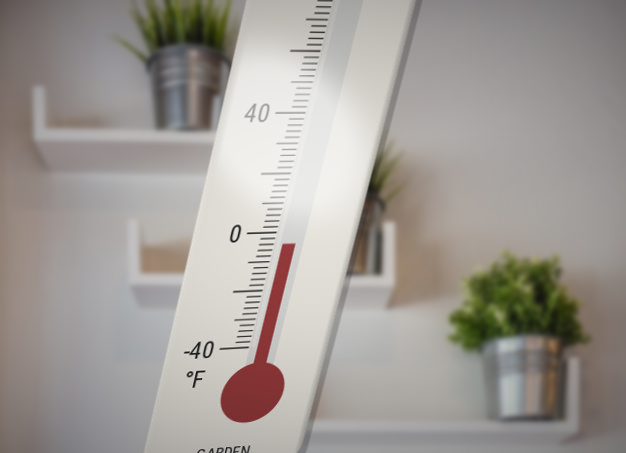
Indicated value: -4 °F
